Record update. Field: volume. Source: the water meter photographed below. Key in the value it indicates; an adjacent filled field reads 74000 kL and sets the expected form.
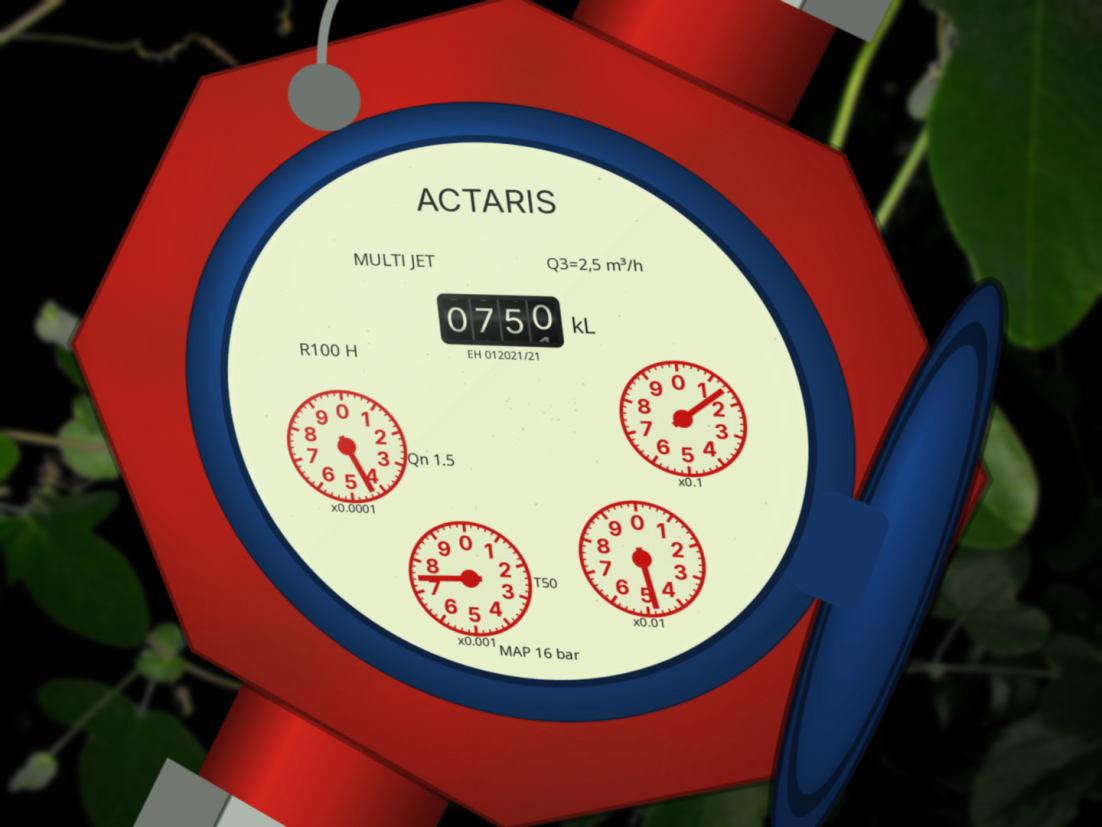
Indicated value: 750.1474 kL
